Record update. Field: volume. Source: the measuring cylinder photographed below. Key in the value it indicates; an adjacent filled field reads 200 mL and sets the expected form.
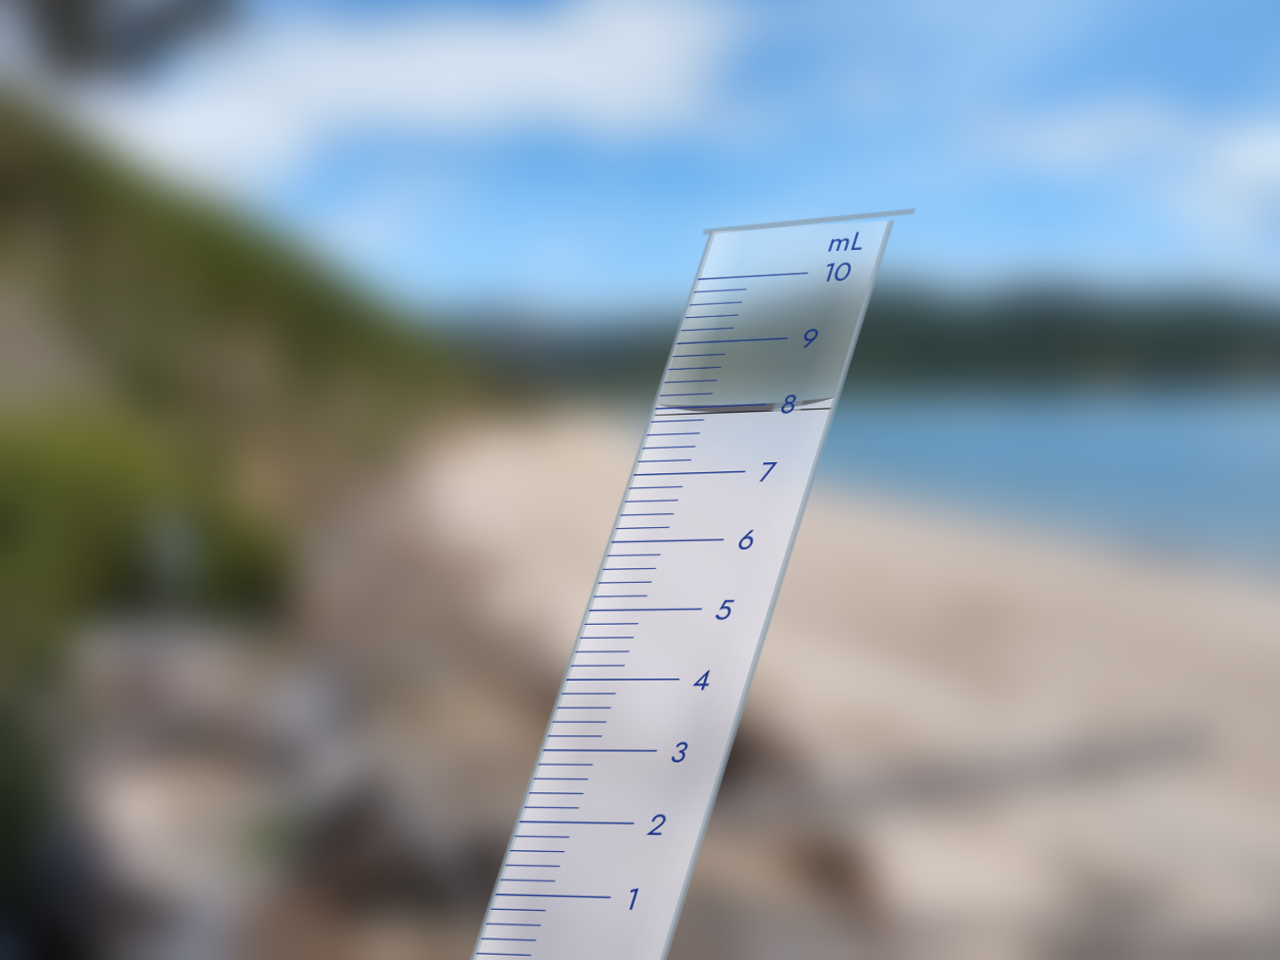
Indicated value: 7.9 mL
